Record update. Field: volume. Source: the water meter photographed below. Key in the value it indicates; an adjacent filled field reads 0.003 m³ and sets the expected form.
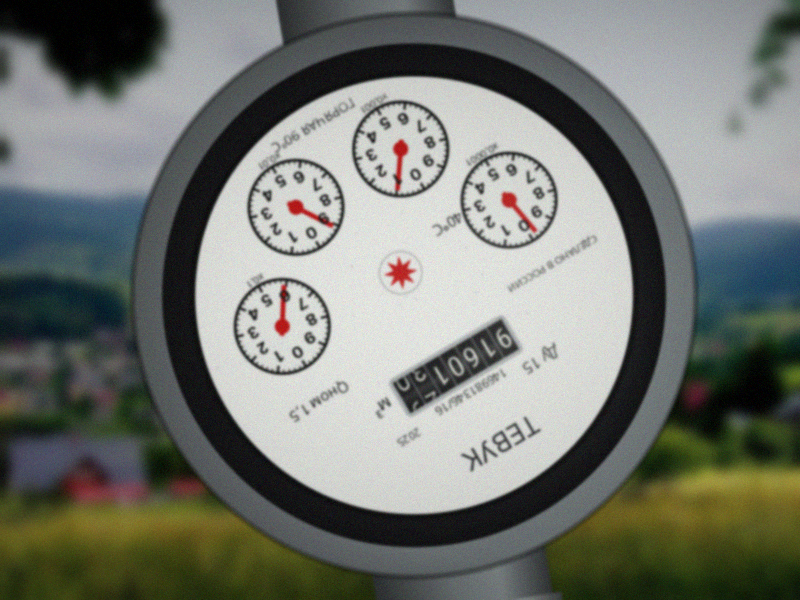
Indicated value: 9160129.5909 m³
